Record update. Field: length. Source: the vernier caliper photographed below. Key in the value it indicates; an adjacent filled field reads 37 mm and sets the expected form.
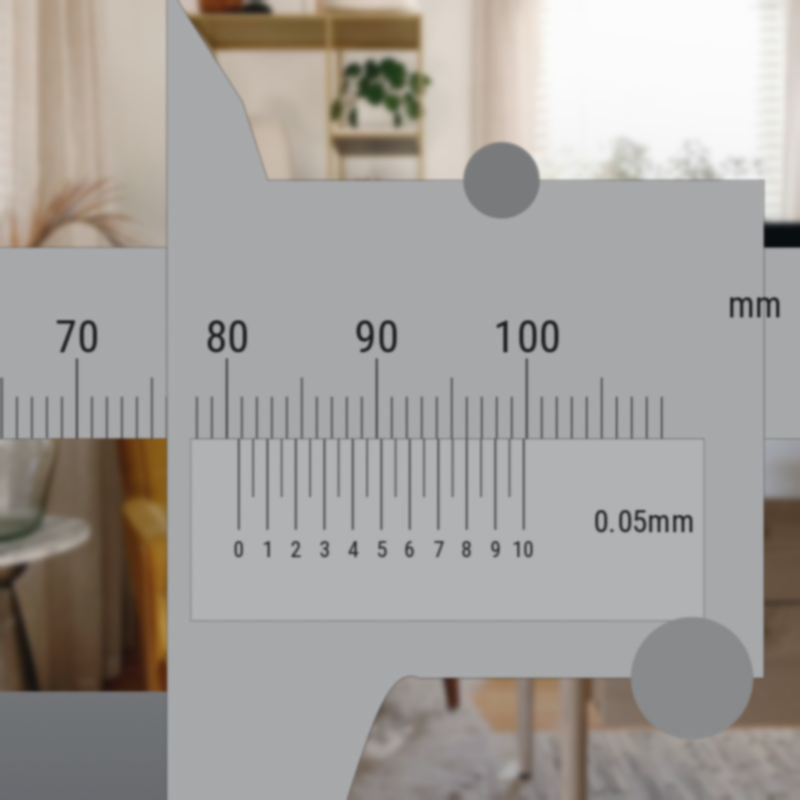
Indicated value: 80.8 mm
